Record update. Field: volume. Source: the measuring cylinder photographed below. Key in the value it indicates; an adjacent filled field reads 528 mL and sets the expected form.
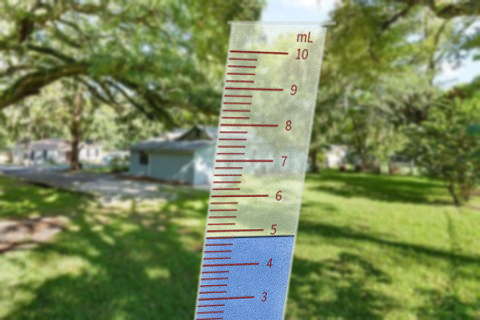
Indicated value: 4.8 mL
